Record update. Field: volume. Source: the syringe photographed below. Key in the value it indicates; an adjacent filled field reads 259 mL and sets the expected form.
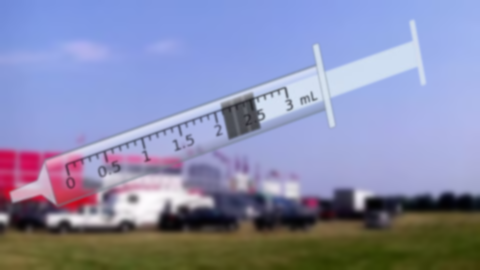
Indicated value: 2.1 mL
